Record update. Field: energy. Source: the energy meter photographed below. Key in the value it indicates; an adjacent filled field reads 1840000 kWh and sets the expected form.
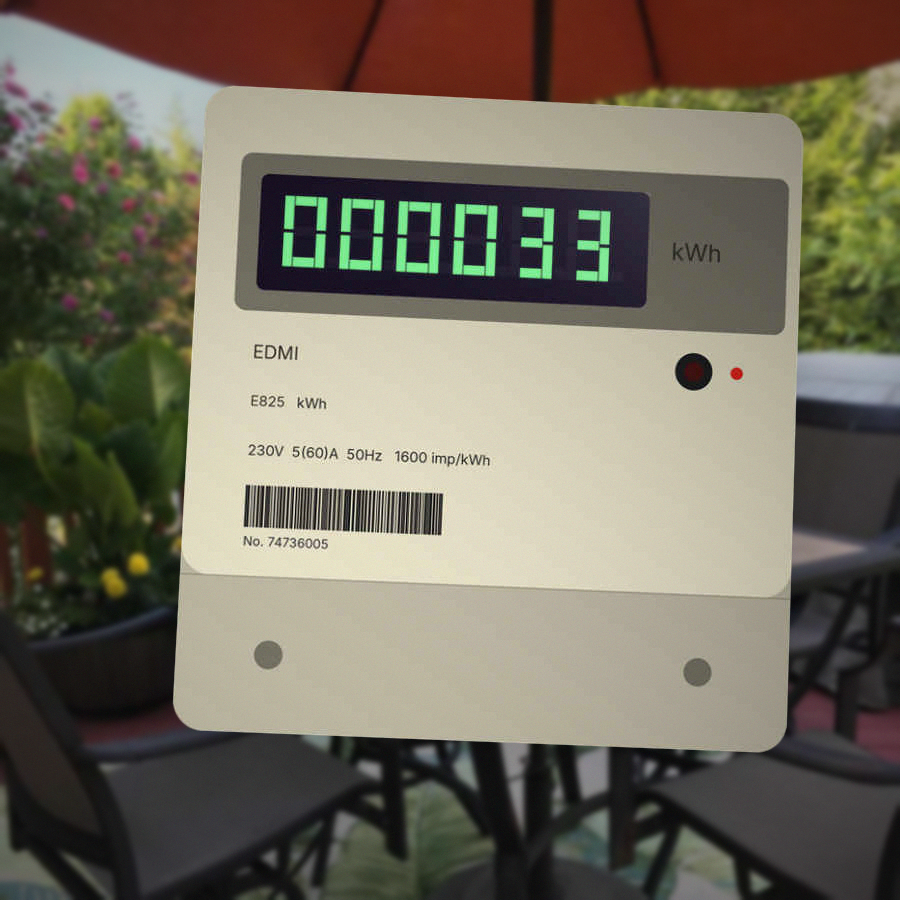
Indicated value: 33 kWh
